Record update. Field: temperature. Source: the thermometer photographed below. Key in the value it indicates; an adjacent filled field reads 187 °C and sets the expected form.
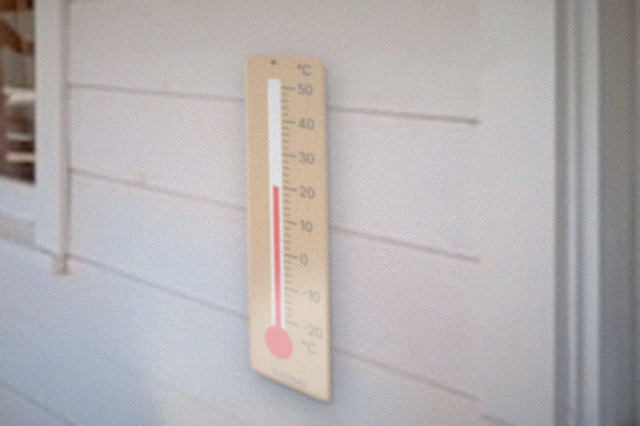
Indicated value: 20 °C
